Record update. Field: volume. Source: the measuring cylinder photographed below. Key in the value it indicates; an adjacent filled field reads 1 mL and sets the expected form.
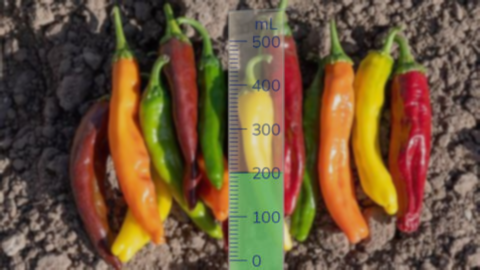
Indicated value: 200 mL
